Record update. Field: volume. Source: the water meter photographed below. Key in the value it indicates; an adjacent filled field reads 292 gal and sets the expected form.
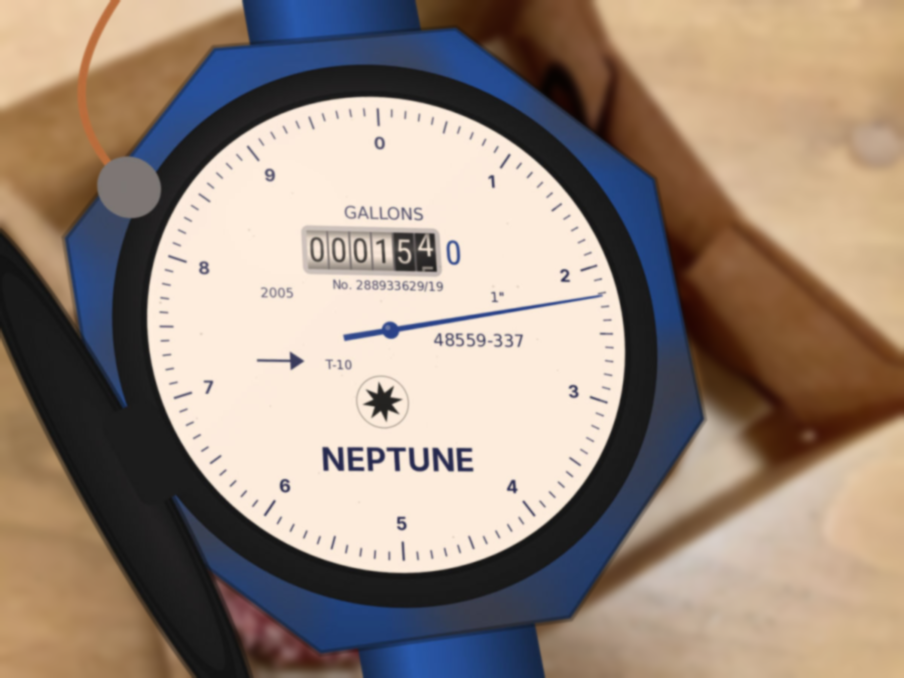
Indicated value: 1542.2 gal
